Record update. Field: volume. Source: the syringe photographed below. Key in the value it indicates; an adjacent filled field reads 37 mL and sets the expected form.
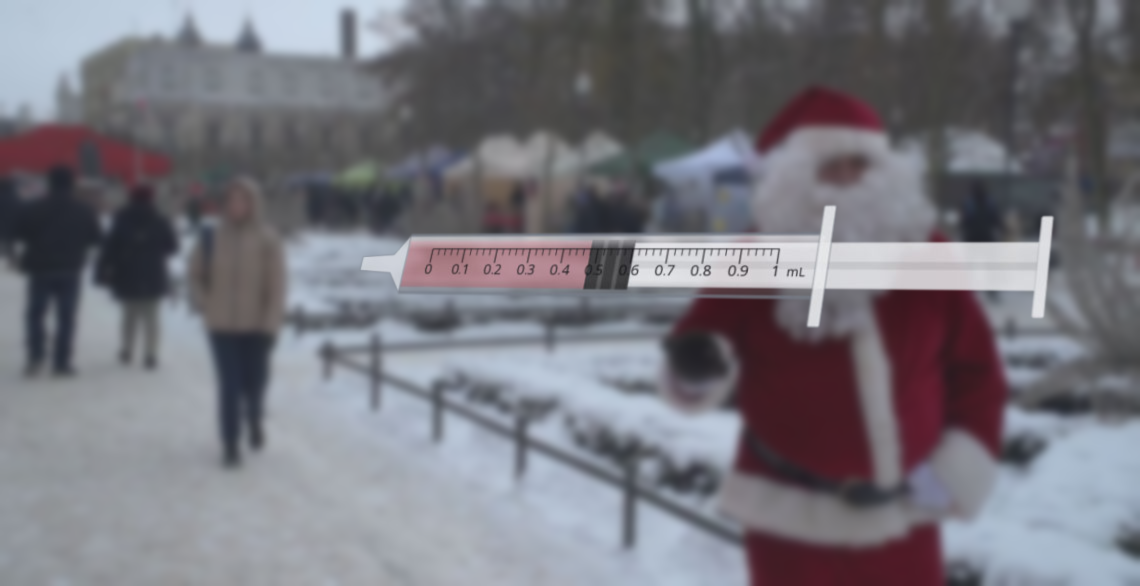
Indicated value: 0.48 mL
